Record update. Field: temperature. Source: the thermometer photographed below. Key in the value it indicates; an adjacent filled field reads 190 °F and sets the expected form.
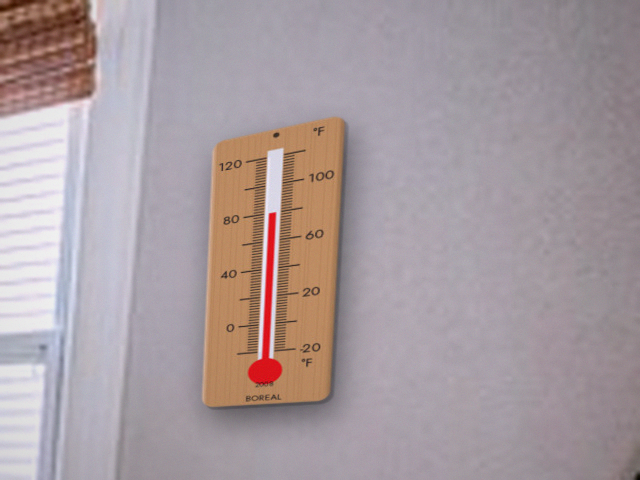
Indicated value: 80 °F
